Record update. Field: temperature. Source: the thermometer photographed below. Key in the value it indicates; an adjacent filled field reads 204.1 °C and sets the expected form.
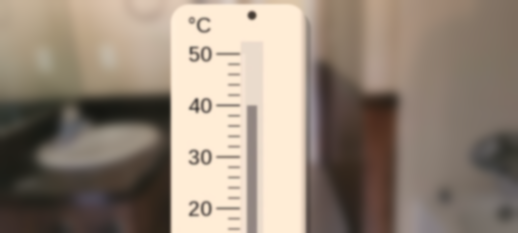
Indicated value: 40 °C
